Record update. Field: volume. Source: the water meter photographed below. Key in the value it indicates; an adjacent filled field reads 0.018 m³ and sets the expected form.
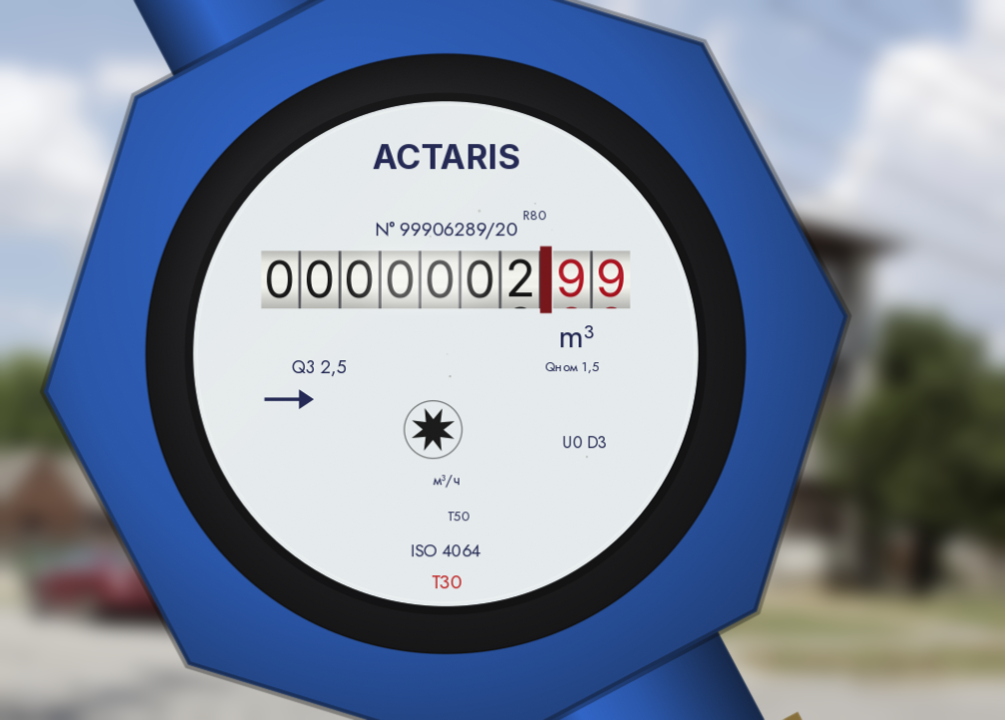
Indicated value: 2.99 m³
